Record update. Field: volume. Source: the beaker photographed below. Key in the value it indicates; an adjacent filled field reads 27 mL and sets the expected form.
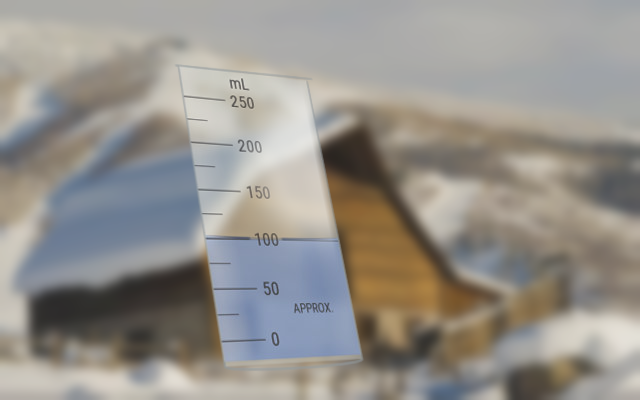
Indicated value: 100 mL
